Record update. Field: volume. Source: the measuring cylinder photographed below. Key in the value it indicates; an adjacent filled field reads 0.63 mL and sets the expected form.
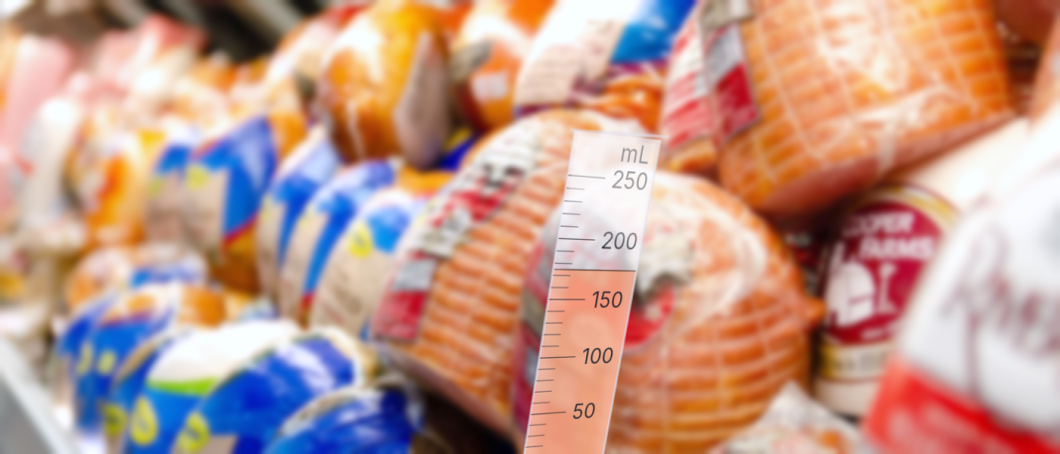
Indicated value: 175 mL
